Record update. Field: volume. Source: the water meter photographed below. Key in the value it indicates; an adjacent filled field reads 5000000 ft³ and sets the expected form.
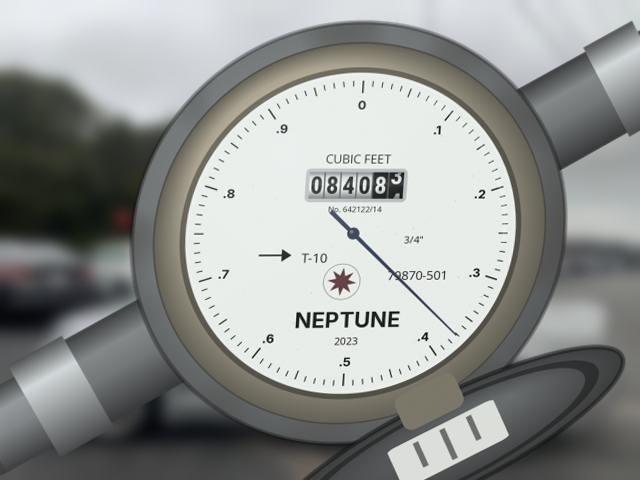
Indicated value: 84083.37 ft³
